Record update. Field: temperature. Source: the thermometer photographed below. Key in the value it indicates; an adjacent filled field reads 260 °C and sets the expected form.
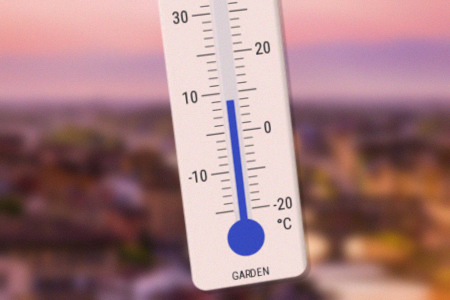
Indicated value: 8 °C
